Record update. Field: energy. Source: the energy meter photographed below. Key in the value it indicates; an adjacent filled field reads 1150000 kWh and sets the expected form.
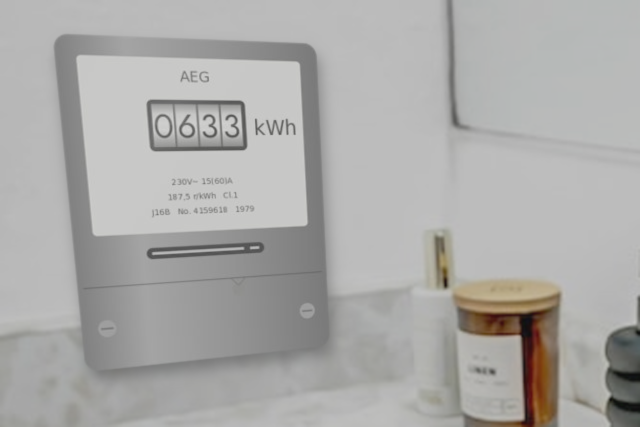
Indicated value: 633 kWh
